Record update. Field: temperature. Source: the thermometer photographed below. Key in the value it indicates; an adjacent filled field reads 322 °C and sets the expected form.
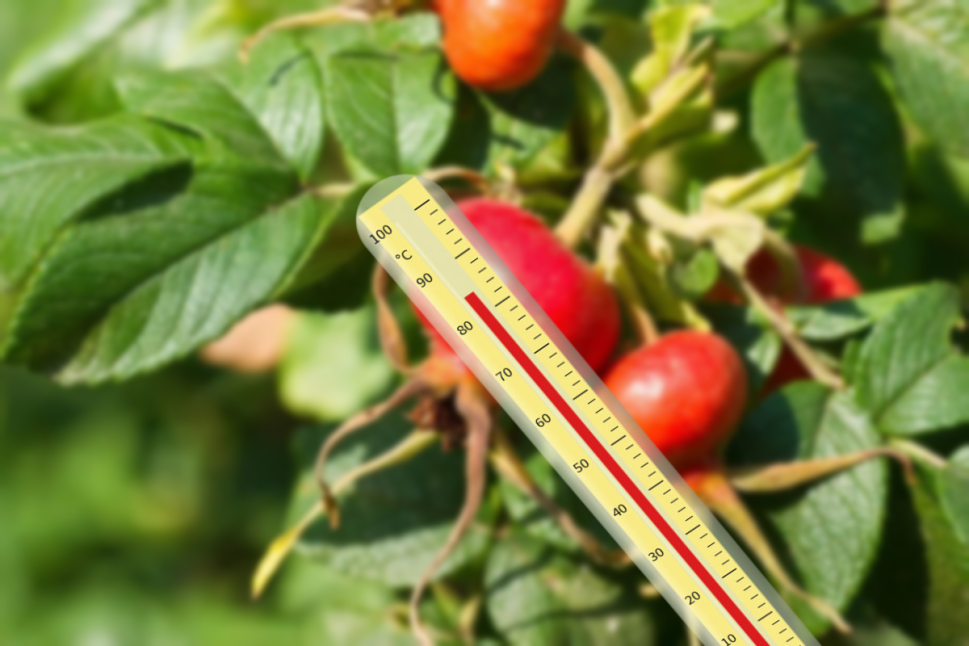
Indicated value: 84 °C
